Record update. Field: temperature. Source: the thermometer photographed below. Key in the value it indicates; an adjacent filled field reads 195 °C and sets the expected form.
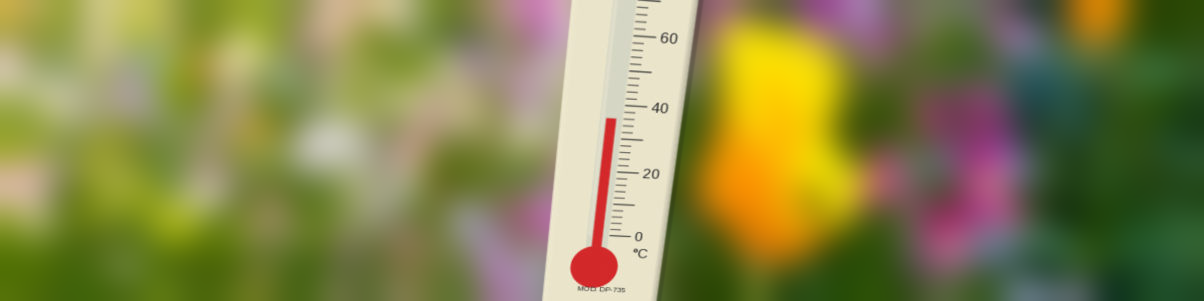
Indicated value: 36 °C
